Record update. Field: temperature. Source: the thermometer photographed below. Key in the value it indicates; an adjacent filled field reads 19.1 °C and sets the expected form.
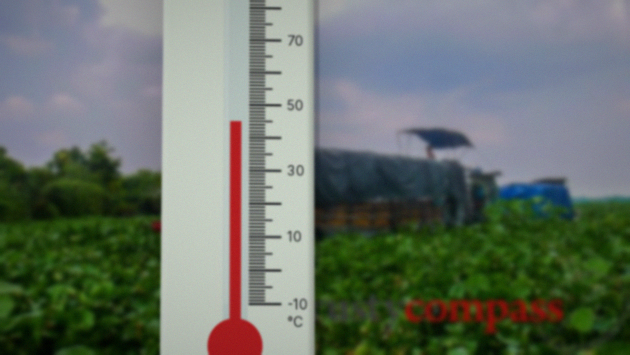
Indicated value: 45 °C
